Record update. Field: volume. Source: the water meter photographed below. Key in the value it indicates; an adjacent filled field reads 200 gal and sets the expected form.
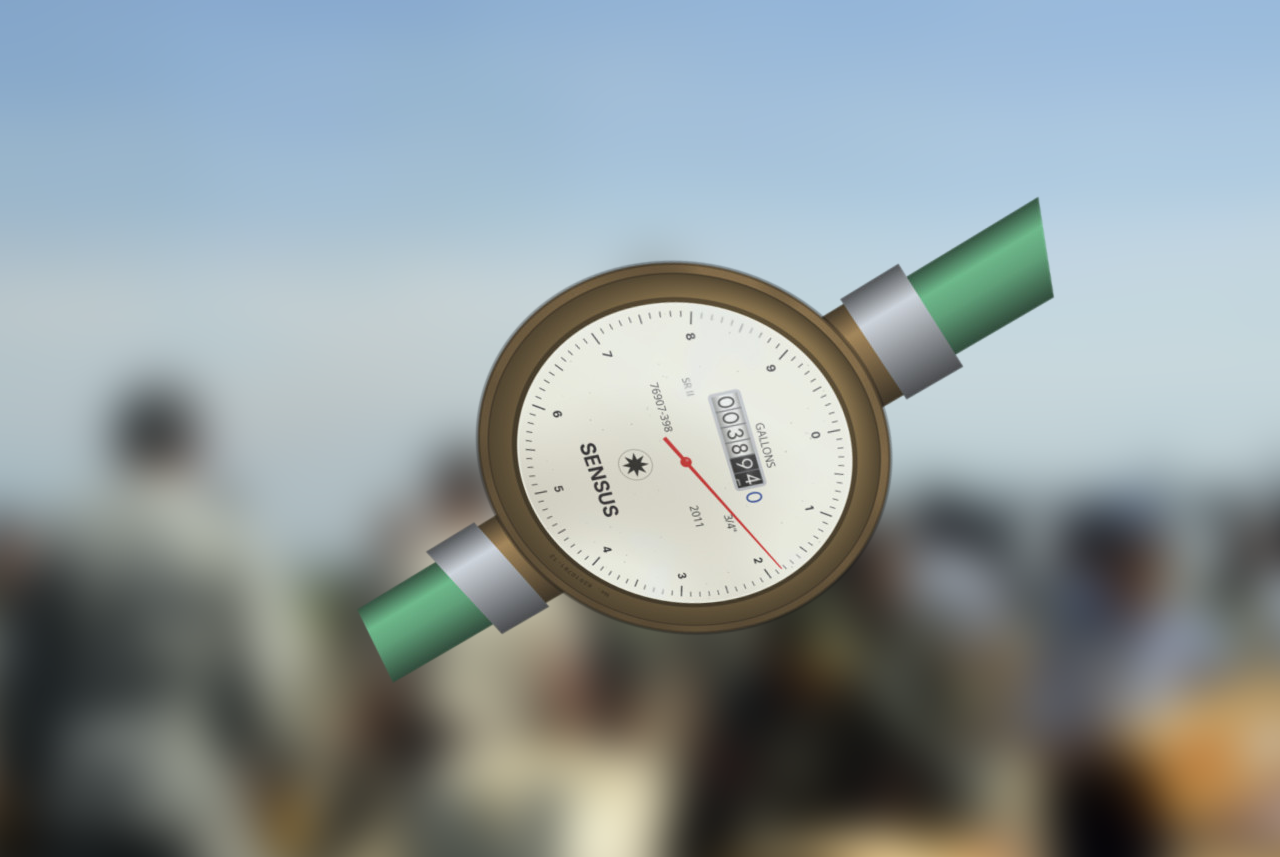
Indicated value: 38941.8 gal
